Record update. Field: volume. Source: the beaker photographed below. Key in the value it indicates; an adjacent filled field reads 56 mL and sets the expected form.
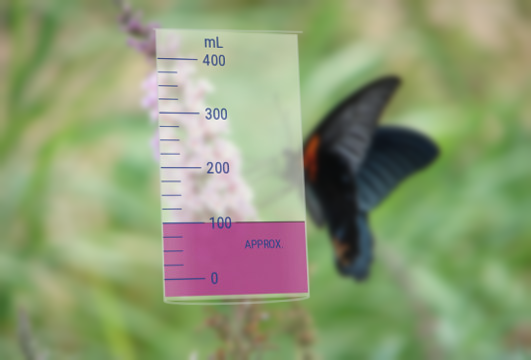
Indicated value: 100 mL
